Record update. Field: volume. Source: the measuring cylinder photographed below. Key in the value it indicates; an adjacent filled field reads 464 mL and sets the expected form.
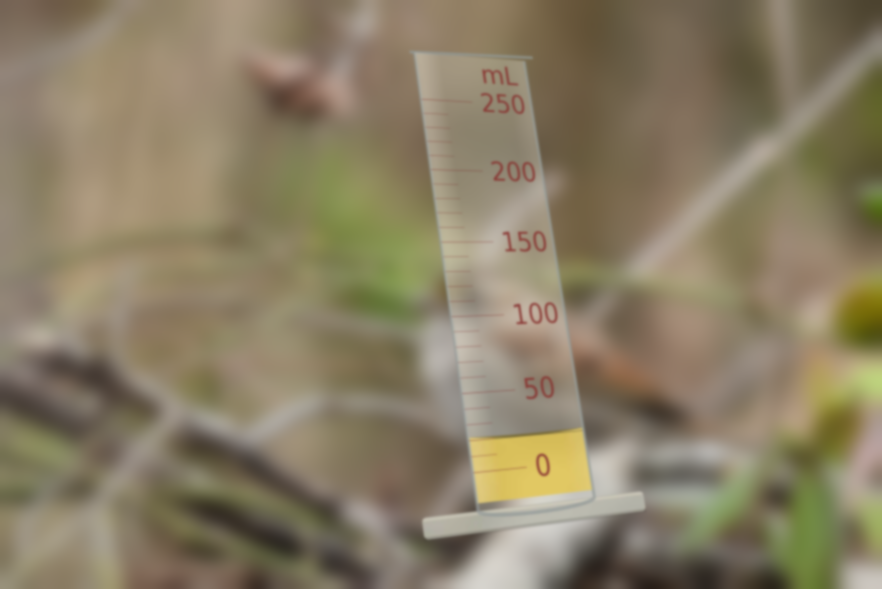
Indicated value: 20 mL
